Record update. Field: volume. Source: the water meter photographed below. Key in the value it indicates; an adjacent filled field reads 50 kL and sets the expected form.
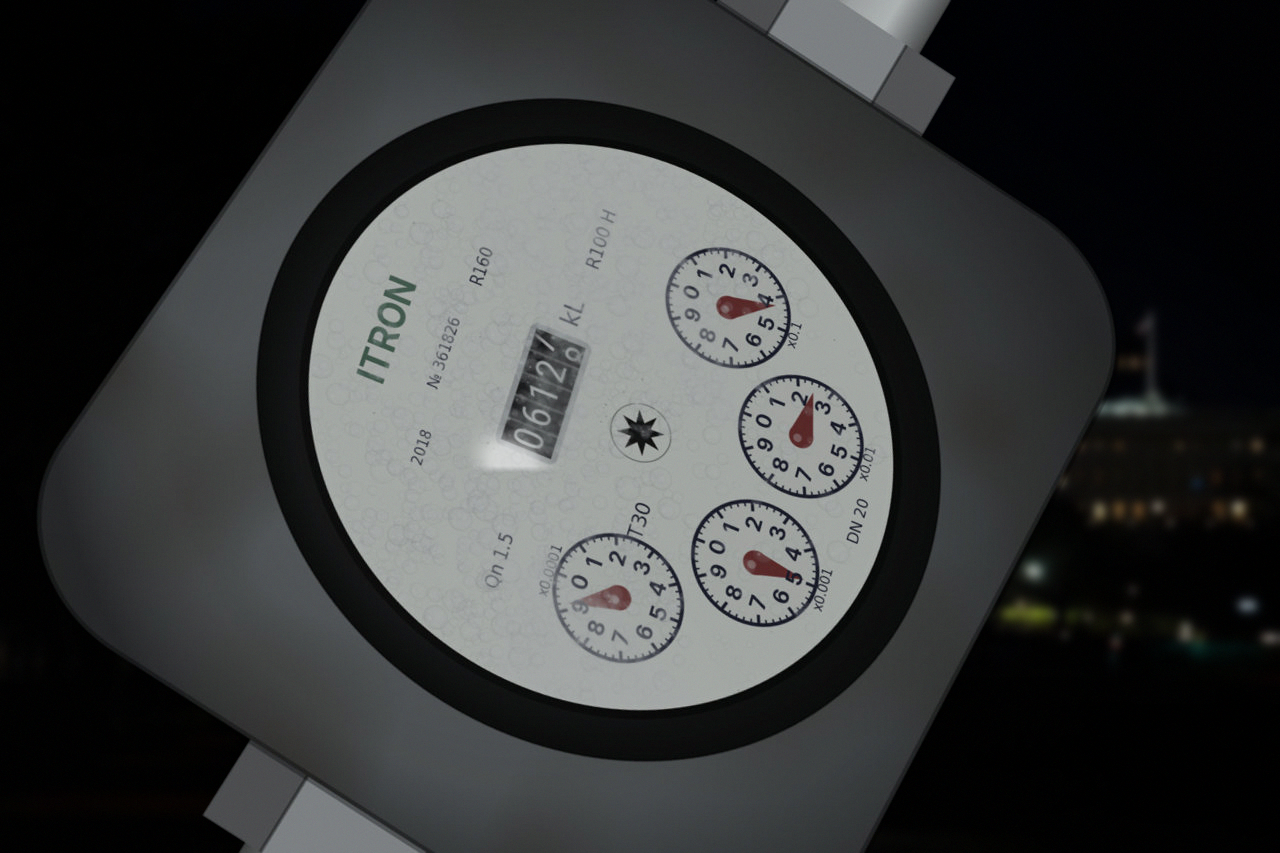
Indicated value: 6127.4249 kL
